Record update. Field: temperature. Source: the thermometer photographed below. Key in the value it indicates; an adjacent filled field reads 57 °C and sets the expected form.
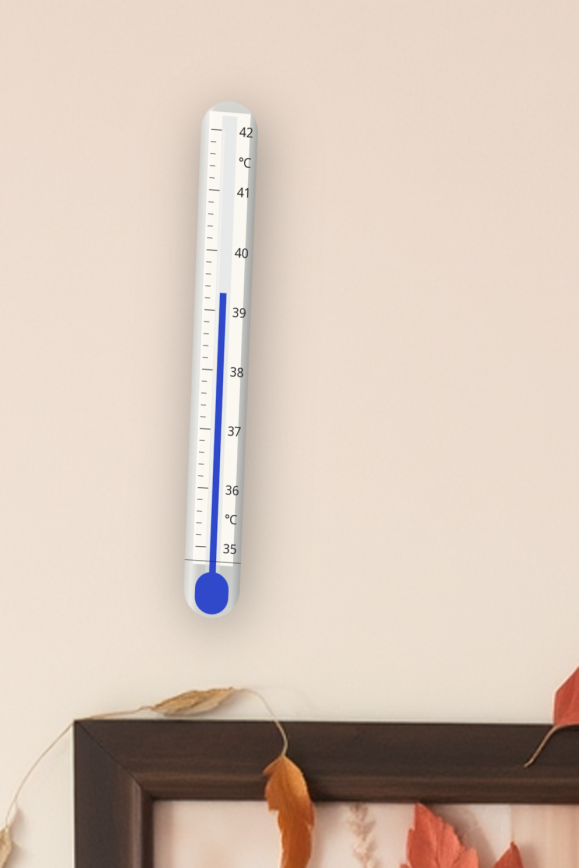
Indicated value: 39.3 °C
